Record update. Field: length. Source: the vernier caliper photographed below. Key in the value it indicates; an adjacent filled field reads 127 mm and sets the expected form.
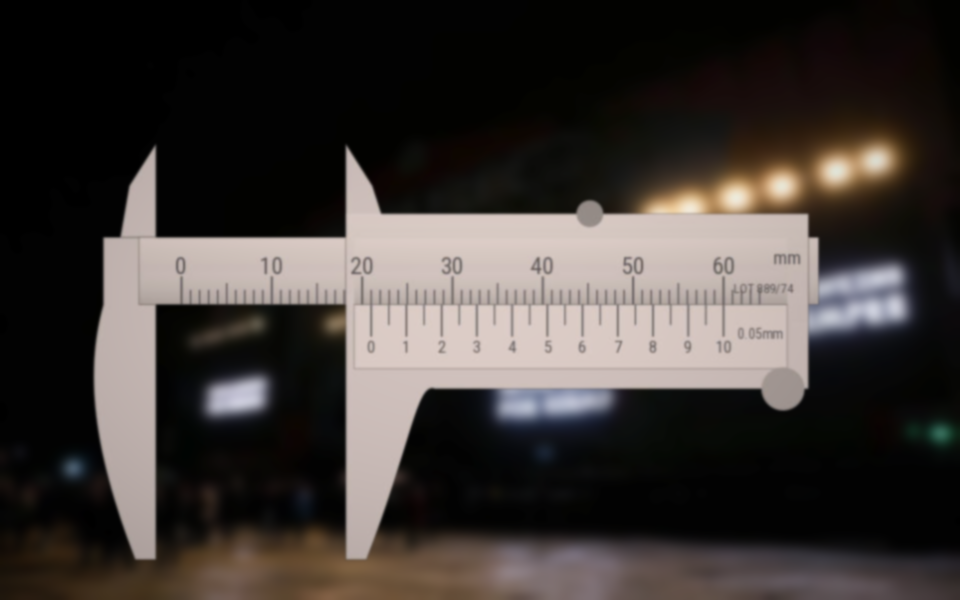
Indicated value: 21.0 mm
